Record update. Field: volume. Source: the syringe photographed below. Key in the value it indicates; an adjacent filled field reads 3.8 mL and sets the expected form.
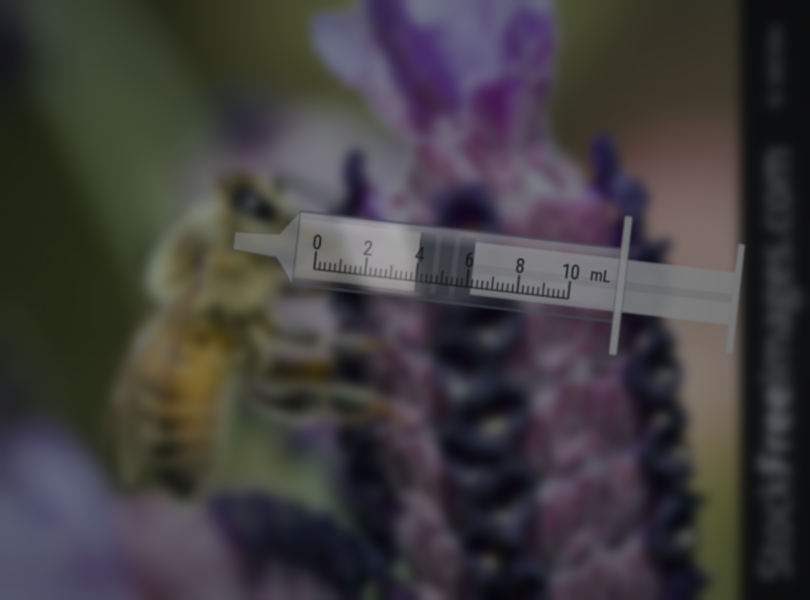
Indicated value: 4 mL
